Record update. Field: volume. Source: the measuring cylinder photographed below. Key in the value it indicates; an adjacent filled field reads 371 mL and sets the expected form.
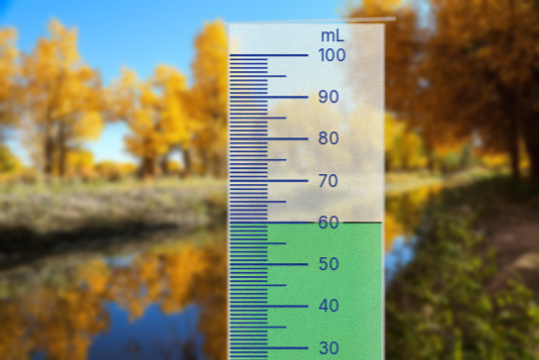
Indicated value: 60 mL
